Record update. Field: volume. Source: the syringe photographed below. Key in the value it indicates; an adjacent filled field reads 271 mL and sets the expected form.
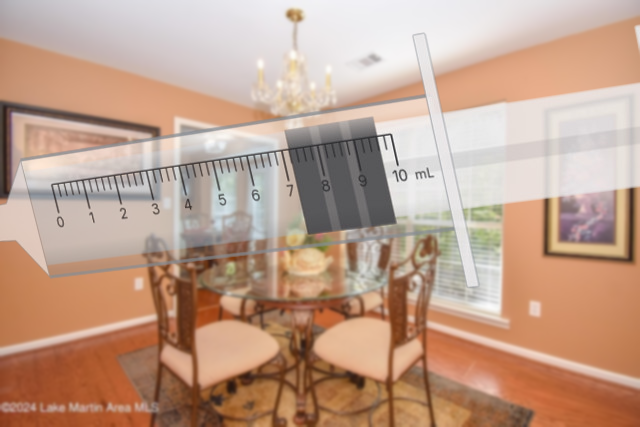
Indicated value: 7.2 mL
